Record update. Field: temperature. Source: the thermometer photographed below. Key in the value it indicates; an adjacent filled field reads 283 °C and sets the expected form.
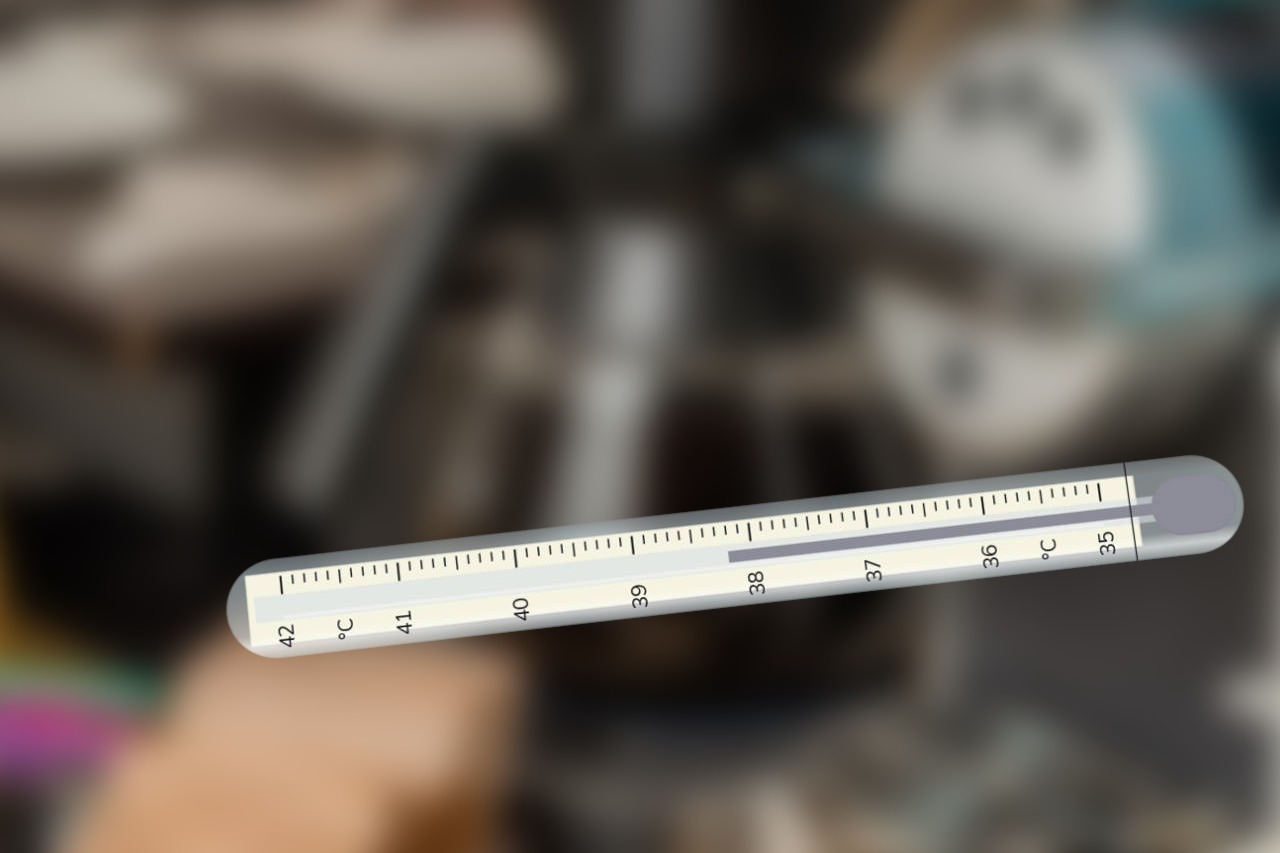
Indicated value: 38.2 °C
